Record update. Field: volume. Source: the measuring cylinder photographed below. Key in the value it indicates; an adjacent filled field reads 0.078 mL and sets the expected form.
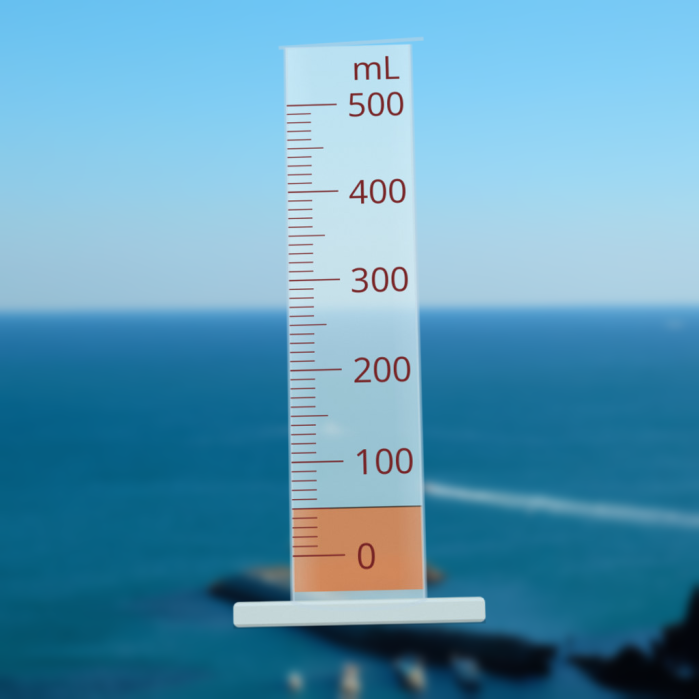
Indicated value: 50 mL
